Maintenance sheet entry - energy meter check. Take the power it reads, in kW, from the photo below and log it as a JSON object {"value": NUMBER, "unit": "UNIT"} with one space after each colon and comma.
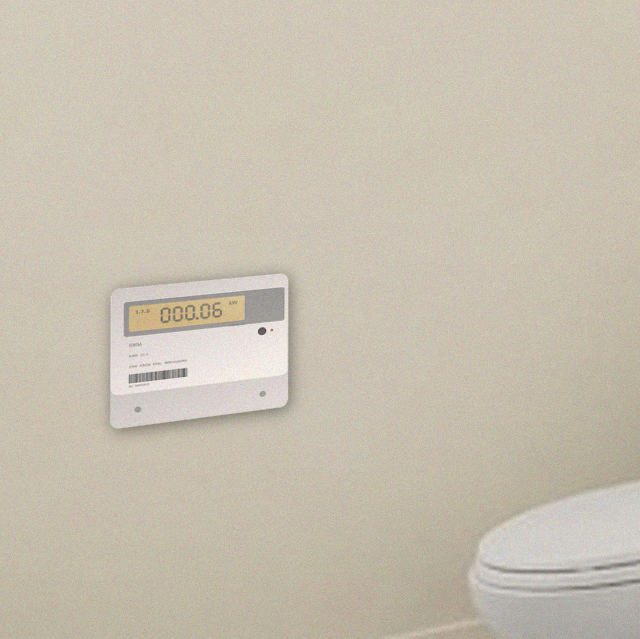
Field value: {"value": 0.06, "unit": "kW"}
